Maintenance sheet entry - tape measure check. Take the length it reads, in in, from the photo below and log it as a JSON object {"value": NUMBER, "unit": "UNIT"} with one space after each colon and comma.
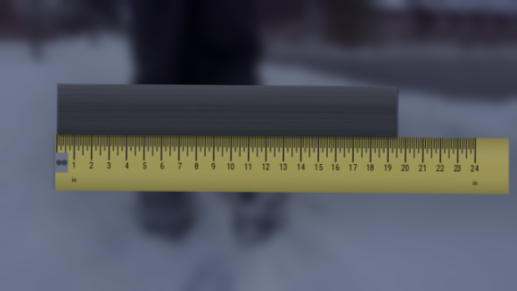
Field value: {"value": 19.5, "unit": "in"}
